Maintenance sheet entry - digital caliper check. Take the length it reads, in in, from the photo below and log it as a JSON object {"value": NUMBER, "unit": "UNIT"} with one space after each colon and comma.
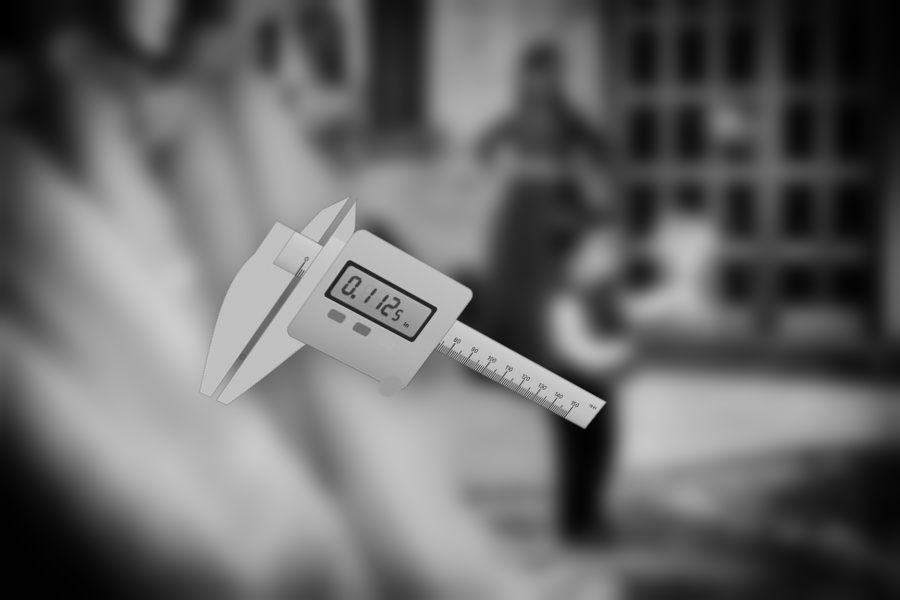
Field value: {"value": 0.1125, "unit": "in"}
